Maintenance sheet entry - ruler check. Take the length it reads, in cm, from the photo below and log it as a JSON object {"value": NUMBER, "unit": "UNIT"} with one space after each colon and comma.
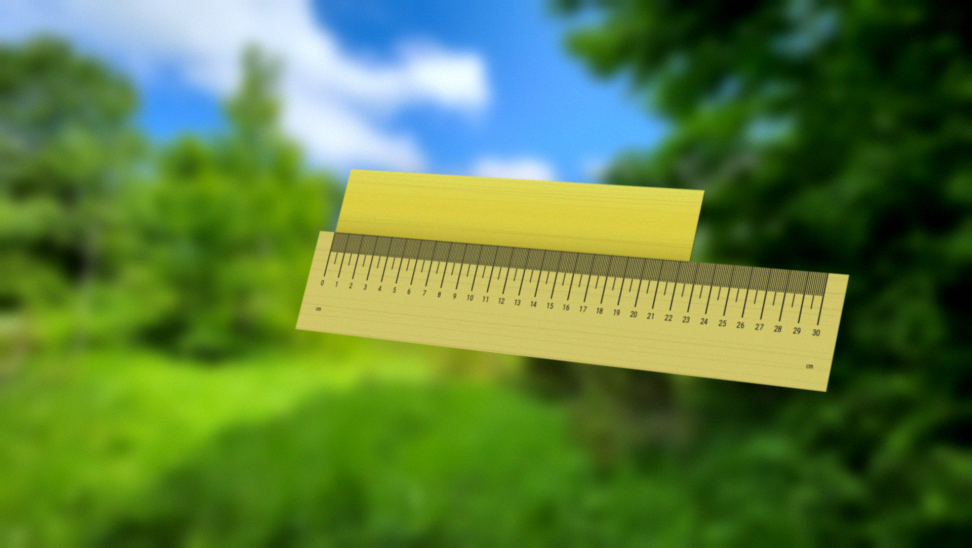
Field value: {"value": 22.5, "unit": "cm"}
